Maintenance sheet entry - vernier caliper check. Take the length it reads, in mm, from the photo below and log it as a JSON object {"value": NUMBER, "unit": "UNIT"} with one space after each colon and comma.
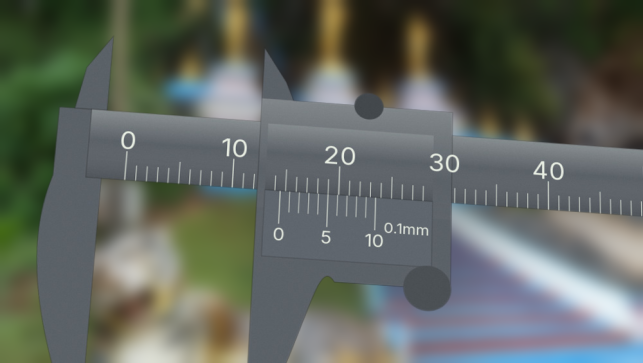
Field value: {"value": 14.5, "unit": "mm"}
